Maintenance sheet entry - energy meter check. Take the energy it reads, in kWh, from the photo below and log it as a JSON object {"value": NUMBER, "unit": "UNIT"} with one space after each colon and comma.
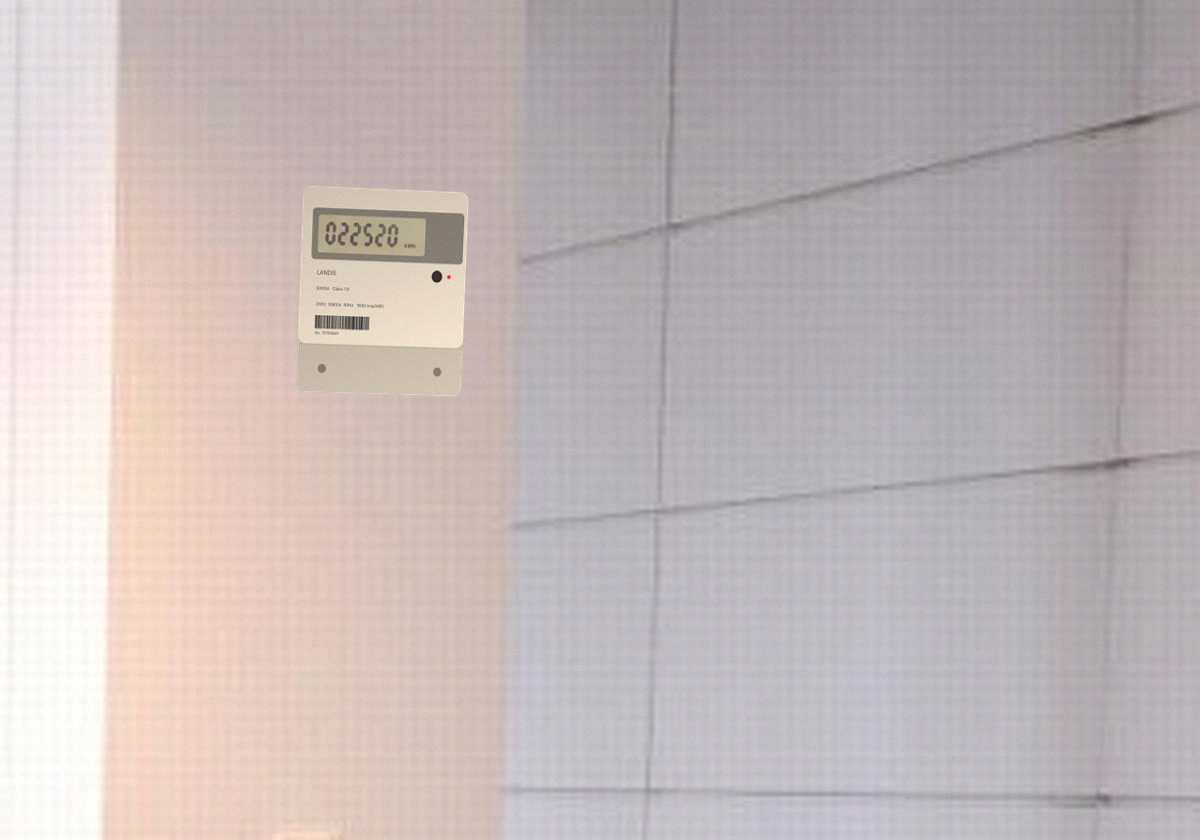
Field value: {"value": 22520, "unit": "kWh"}
